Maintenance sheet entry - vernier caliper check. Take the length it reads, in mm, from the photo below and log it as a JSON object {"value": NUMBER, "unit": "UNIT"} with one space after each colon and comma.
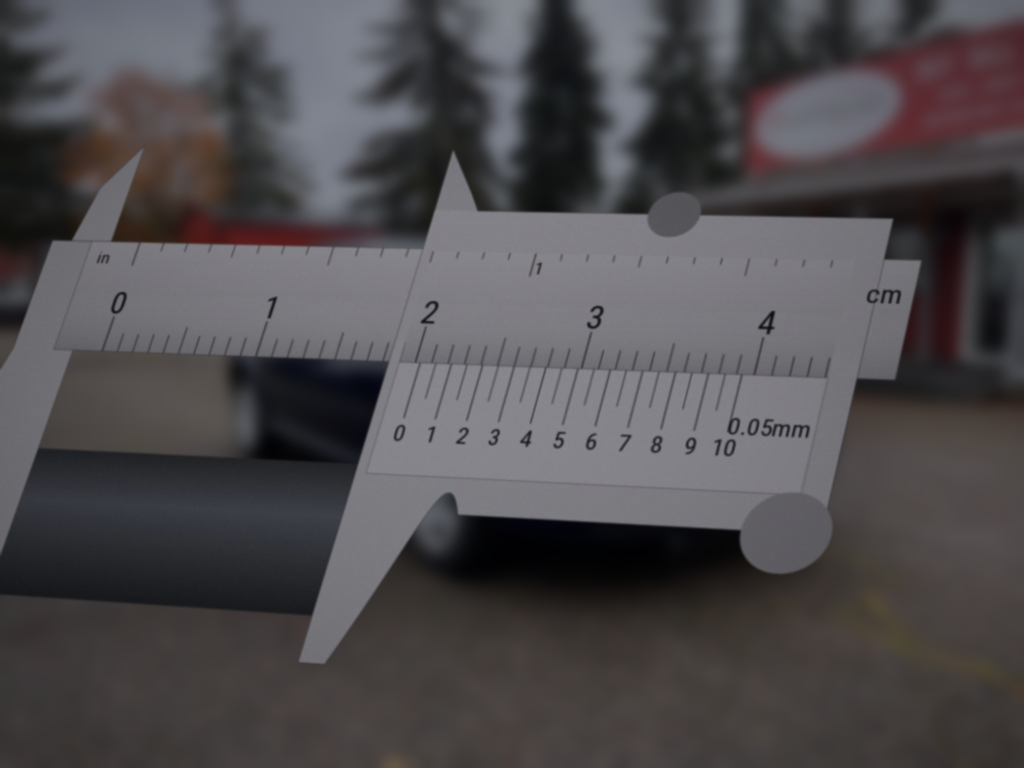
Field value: {"value": 20.3, "unit": "mm"}
